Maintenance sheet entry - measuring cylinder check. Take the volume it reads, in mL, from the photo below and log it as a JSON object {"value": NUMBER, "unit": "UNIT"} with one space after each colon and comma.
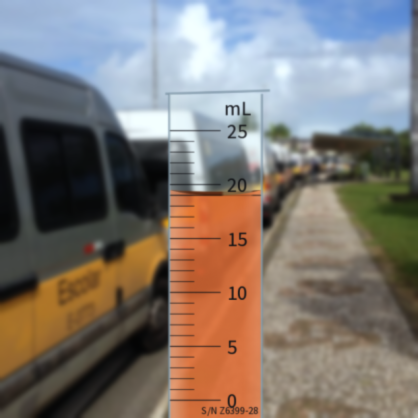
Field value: {"value": 19, "unit": "mL"}
